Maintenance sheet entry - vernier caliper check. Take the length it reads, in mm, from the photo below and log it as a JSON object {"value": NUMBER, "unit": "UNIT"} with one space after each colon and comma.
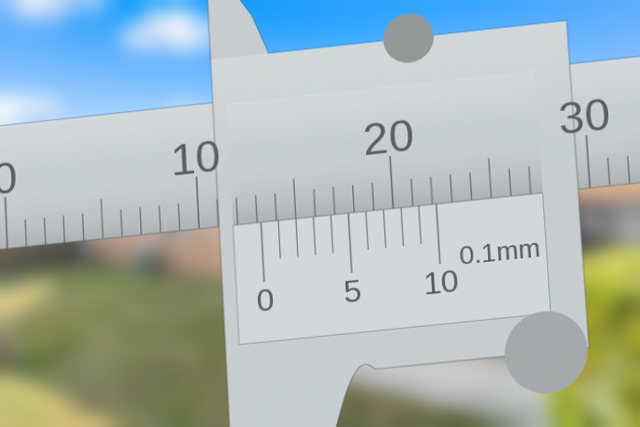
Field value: {"value": 13.2, "unit": "mm"}
